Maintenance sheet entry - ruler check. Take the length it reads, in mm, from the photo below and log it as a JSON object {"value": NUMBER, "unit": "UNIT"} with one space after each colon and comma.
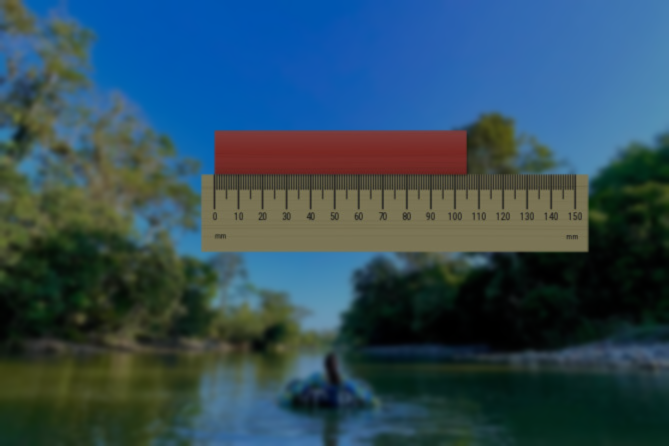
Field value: {"value": 105, "unit": "mm"}
